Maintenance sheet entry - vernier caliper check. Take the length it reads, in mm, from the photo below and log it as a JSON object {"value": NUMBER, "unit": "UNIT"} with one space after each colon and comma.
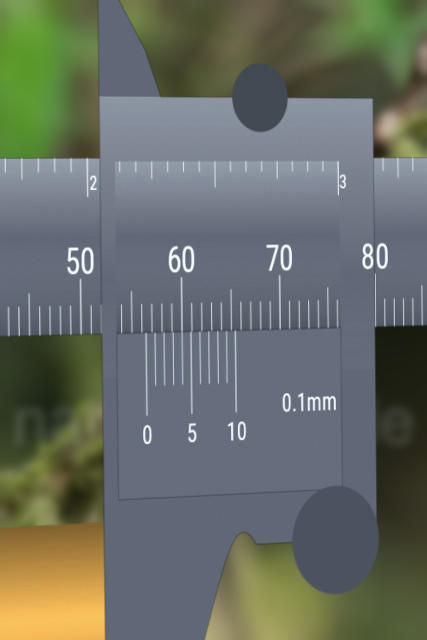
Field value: {"value": 56.4, "unit": "mm"}
